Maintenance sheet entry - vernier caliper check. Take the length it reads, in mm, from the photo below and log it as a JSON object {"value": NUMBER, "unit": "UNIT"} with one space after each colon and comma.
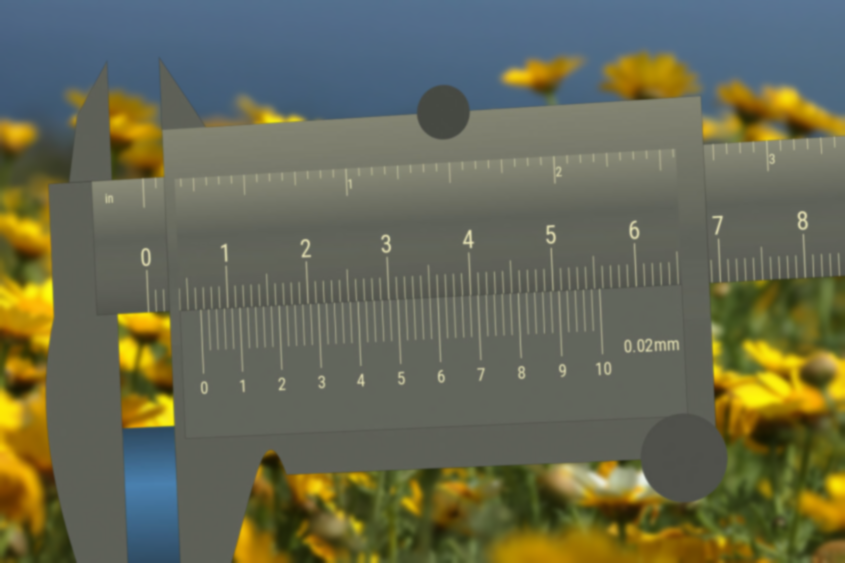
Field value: {"value": 6.6, "unit": "mm"}
